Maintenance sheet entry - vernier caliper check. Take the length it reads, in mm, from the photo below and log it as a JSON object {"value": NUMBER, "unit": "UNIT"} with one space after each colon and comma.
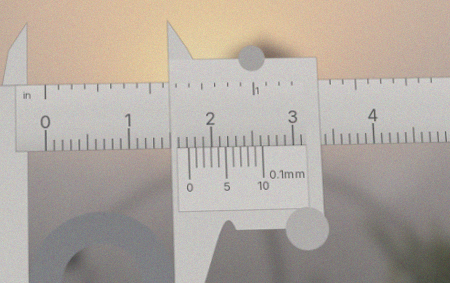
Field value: {"value": 17.2, "unit": "mm"}
